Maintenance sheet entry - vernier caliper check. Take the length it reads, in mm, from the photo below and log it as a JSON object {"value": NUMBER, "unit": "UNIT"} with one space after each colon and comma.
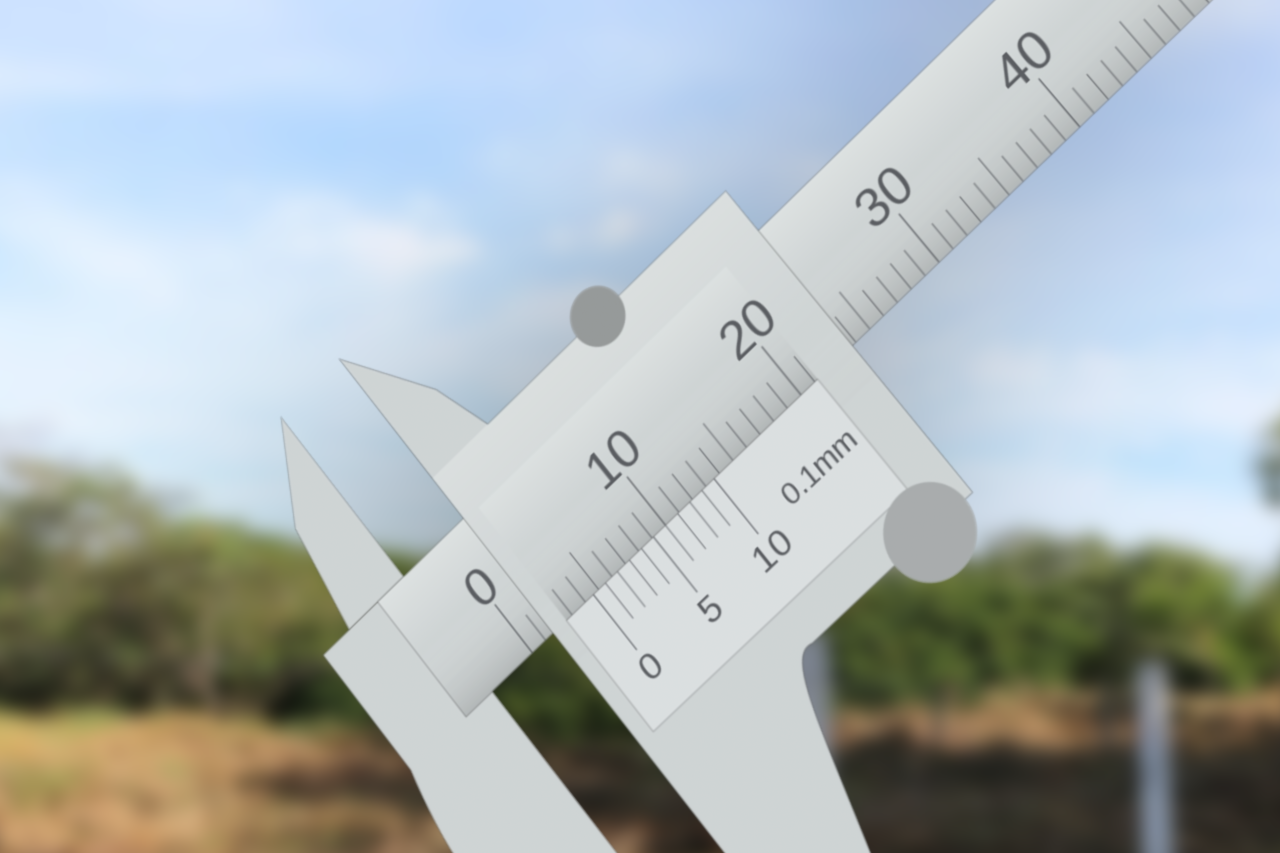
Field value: {"value": 4.6, "unit": "mm"}
